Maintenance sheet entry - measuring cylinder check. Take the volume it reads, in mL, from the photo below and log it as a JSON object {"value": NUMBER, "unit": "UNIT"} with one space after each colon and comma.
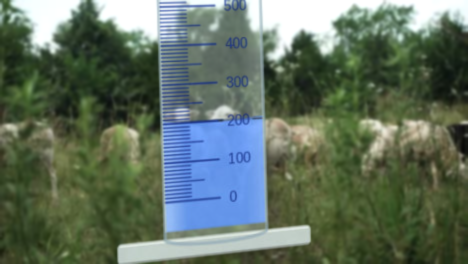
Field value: {"value": 200, "unit": "mL"}
